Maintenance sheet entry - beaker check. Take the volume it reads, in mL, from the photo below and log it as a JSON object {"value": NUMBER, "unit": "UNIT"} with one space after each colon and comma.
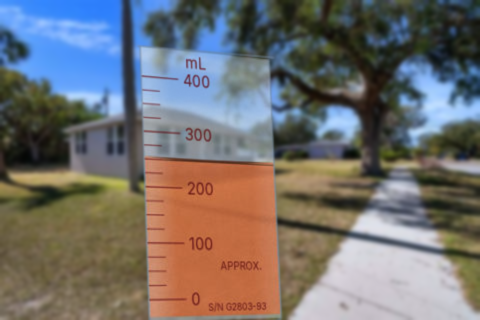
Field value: {"value": 250, "unit": "mL"}
